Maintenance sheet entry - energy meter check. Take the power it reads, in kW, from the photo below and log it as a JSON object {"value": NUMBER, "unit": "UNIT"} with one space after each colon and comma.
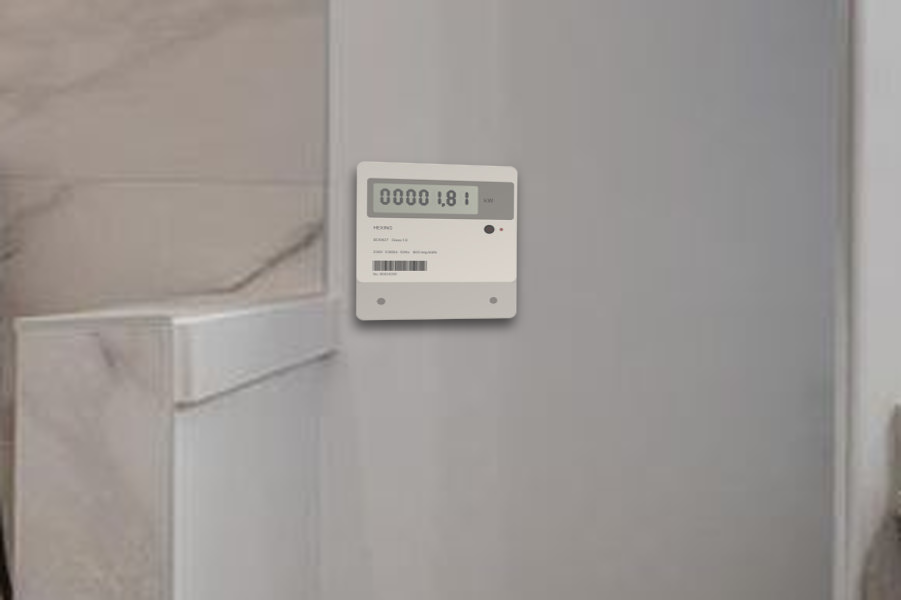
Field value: {"value": 1.81, "unit": "kW"}
